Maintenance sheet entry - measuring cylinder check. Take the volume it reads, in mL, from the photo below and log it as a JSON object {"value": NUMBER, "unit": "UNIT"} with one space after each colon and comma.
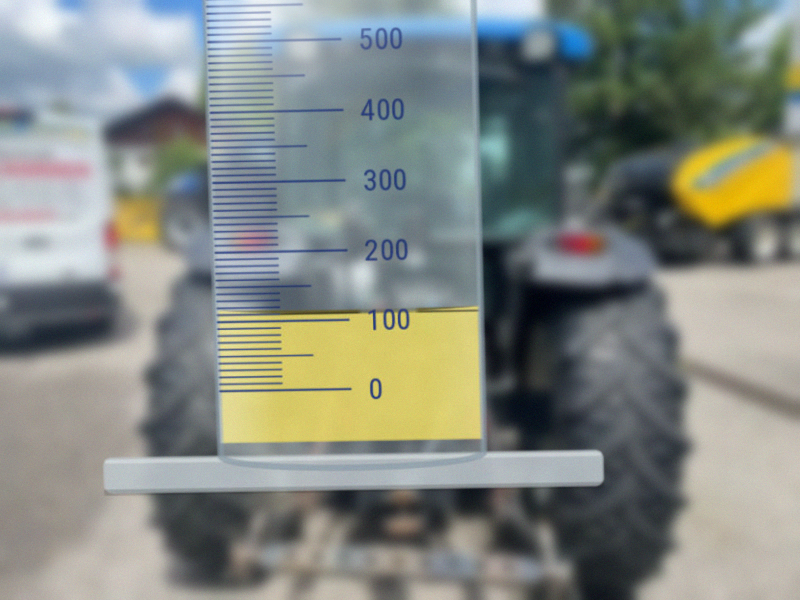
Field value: {"value": 110, "unit": "mL"}
